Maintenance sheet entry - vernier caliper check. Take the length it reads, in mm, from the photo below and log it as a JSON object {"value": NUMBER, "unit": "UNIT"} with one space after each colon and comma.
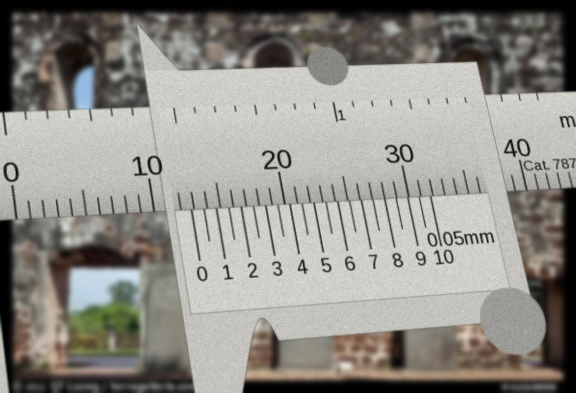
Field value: {"value": 12.8, "unit": "mm"}
